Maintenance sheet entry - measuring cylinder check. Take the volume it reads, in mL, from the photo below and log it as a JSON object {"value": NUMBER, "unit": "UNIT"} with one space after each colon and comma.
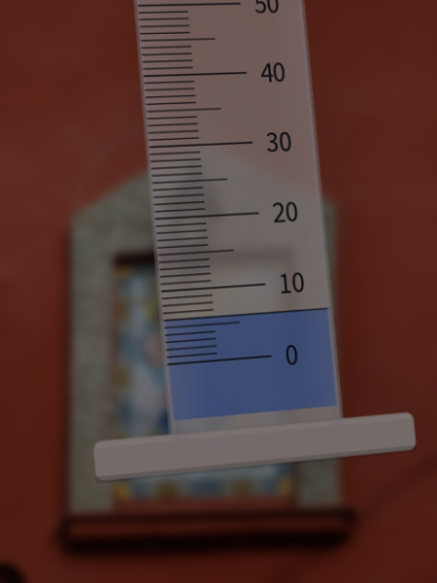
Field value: {"value": 6, "unit": "mL"}
